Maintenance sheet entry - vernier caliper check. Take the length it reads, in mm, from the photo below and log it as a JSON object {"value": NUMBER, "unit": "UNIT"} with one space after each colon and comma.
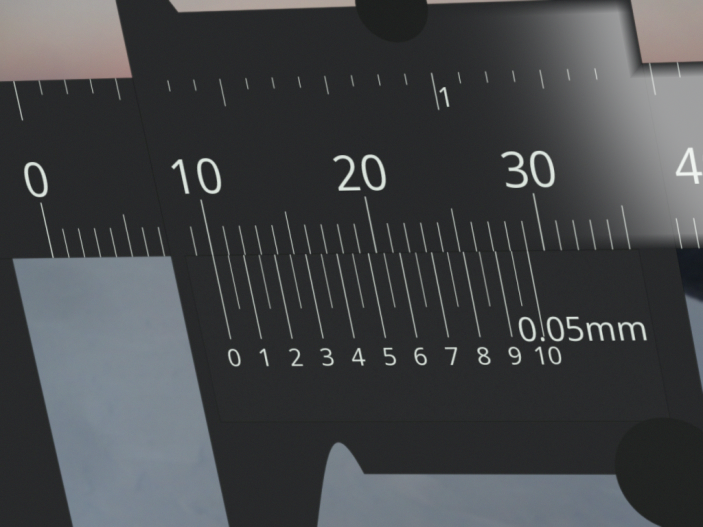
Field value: {"value": 10.0, "unit": "mm"}
